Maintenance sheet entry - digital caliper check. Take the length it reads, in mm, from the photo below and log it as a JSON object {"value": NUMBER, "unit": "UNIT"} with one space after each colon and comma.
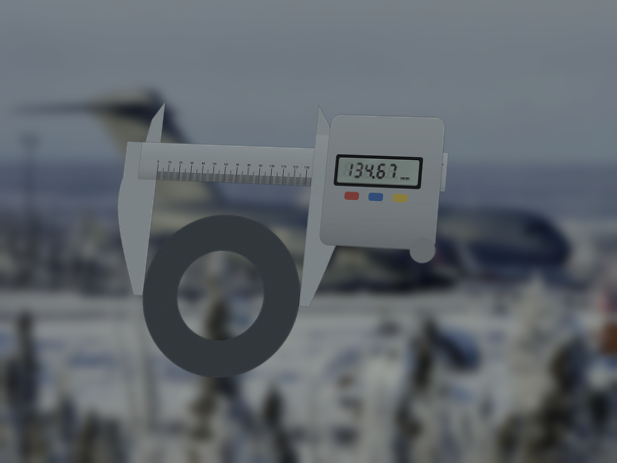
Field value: {"value": 134.67, "unit": "mm"}
